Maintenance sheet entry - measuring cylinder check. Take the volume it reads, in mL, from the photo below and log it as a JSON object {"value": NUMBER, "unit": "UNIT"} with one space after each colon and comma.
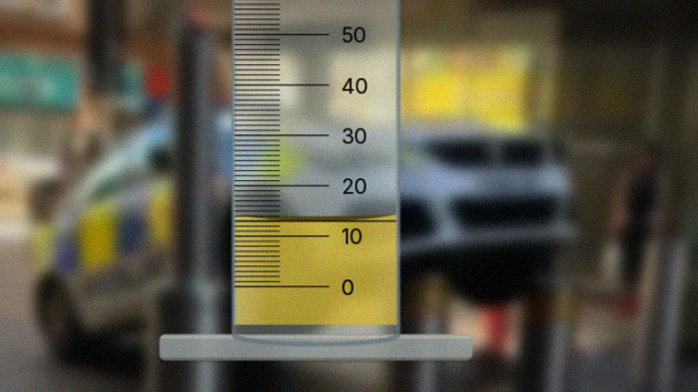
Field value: {"value": 13, "unit": "mL"}
